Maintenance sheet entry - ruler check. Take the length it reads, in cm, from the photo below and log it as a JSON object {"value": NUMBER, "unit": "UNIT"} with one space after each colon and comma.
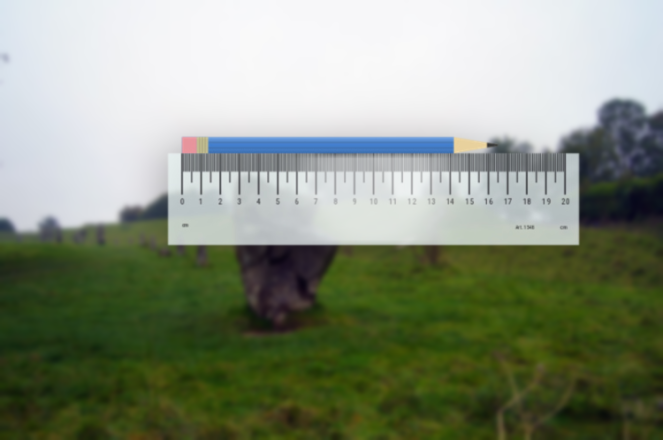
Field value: {"value": 16.5, "unit": "cm"}
